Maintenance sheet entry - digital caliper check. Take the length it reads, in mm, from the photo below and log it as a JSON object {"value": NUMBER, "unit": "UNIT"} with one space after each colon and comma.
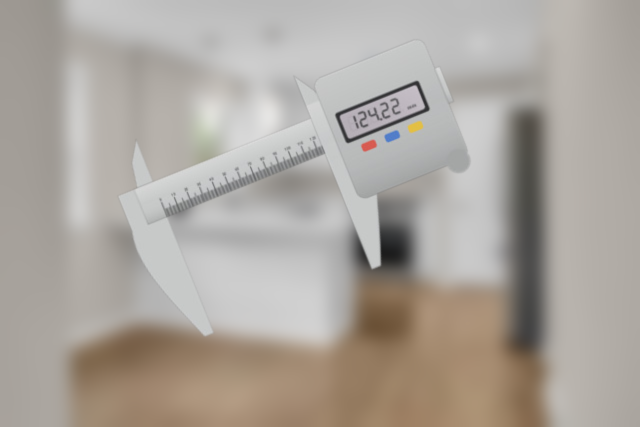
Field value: {"value": 124.22, "unit": "mm"}
